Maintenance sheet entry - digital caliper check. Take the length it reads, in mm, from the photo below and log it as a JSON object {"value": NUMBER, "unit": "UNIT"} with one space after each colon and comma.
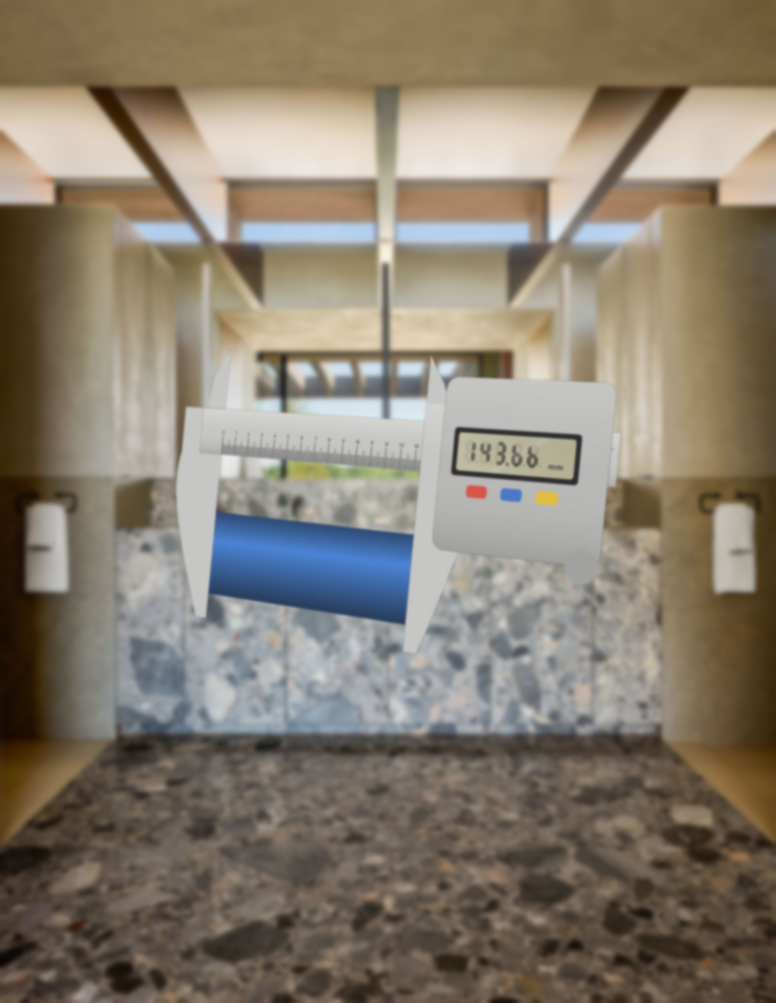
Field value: {"value": 143.66, "unit": "mm"}
